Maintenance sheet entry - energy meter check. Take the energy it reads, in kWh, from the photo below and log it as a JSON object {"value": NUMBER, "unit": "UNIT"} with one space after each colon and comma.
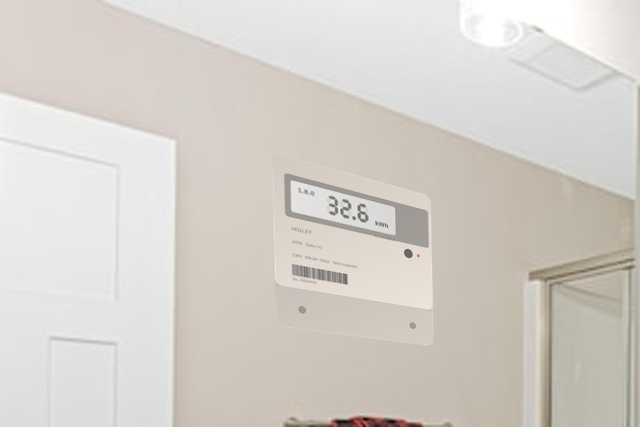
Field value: {"value": 32.6, "unit": "kWh"}
